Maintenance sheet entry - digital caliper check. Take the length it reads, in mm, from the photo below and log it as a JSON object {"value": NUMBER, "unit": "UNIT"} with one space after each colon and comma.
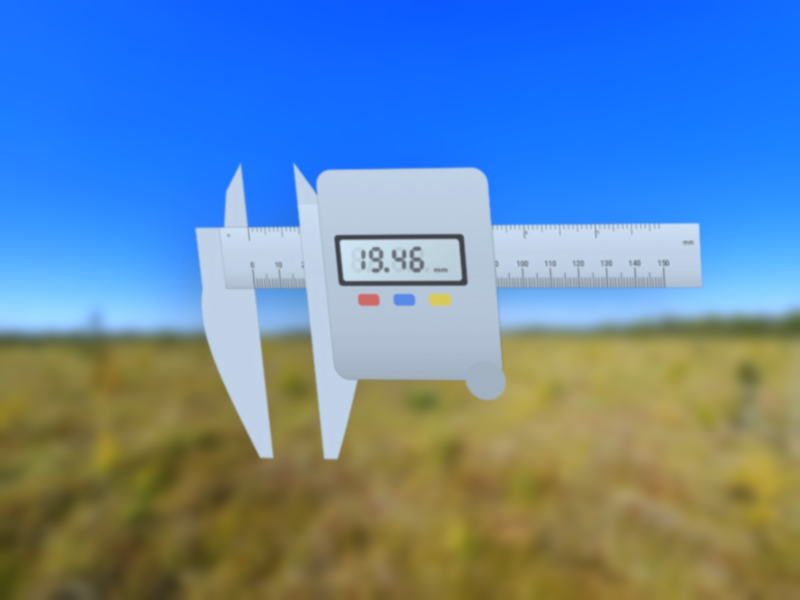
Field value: {"value": 19.46, "unit": "mm"}
